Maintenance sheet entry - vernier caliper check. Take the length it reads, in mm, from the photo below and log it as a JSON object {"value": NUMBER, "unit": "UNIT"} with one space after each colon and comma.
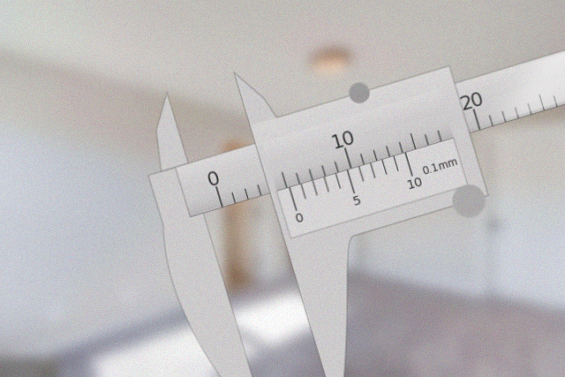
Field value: {"value": 5.2, "unit": "mm"}
